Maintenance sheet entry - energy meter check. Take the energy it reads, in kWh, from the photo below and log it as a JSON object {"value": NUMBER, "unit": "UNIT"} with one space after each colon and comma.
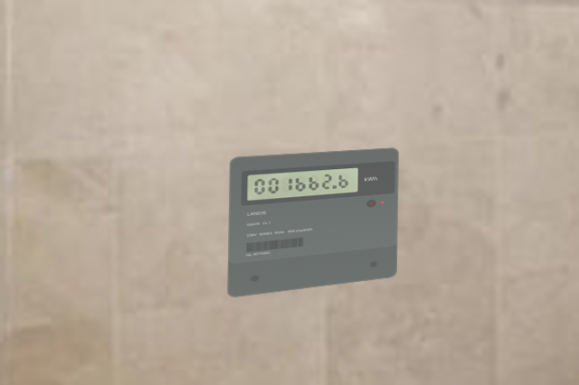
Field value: {"value": 1662.6, "unit": "kWh"}
